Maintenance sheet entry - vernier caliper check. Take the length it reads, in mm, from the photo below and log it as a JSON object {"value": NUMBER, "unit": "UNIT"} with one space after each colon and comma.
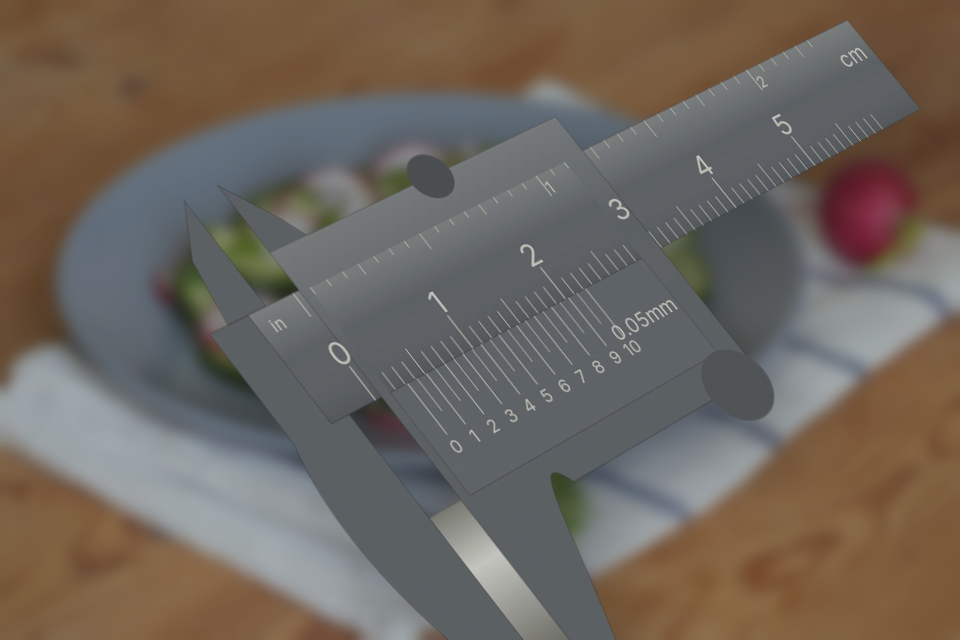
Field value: {"value": 3.2, "unit": "mm"}
